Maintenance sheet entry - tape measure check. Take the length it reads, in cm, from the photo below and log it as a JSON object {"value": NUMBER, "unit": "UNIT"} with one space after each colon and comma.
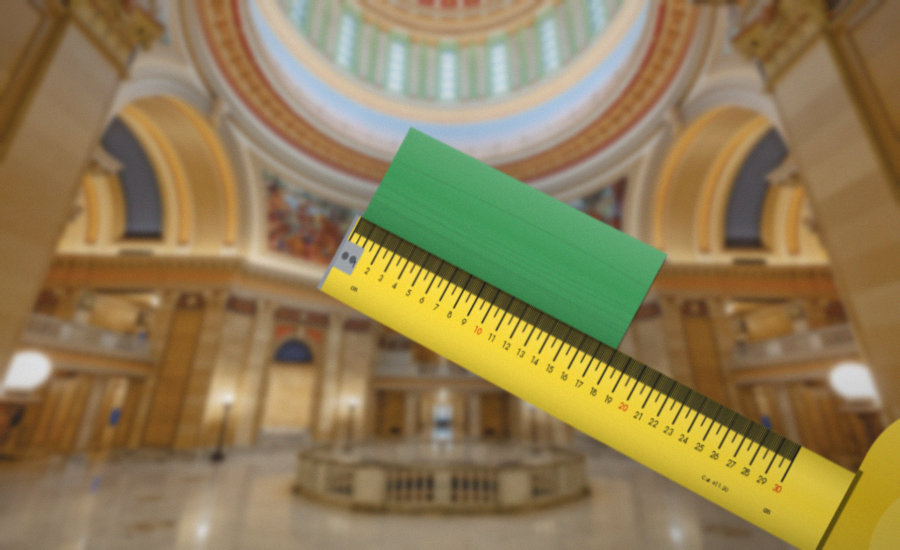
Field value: {"value": 18, "unit": "cm"}
